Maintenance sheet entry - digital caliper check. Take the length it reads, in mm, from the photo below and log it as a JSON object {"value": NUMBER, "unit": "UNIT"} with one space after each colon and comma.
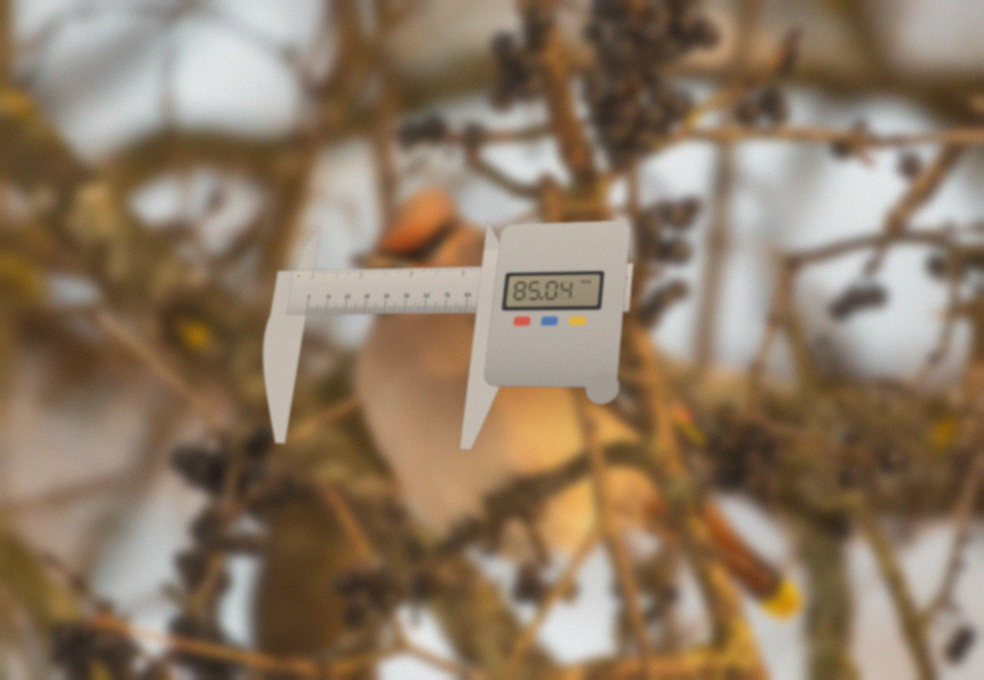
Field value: {"value": 85.04, "unit": "mm"}
